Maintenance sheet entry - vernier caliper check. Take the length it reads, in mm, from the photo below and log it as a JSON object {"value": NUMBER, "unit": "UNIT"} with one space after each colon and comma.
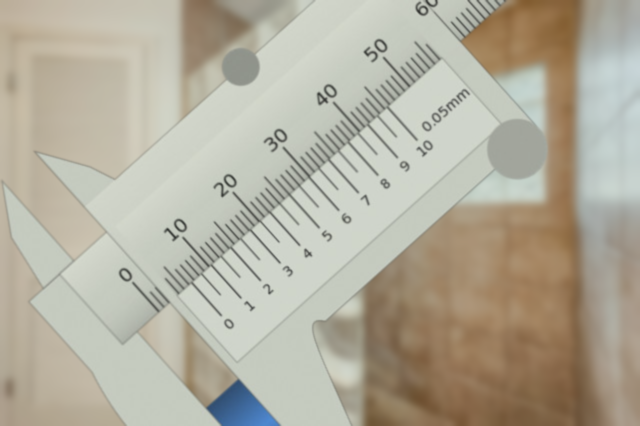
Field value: {"value": 6.5, "unit": "mm"}
